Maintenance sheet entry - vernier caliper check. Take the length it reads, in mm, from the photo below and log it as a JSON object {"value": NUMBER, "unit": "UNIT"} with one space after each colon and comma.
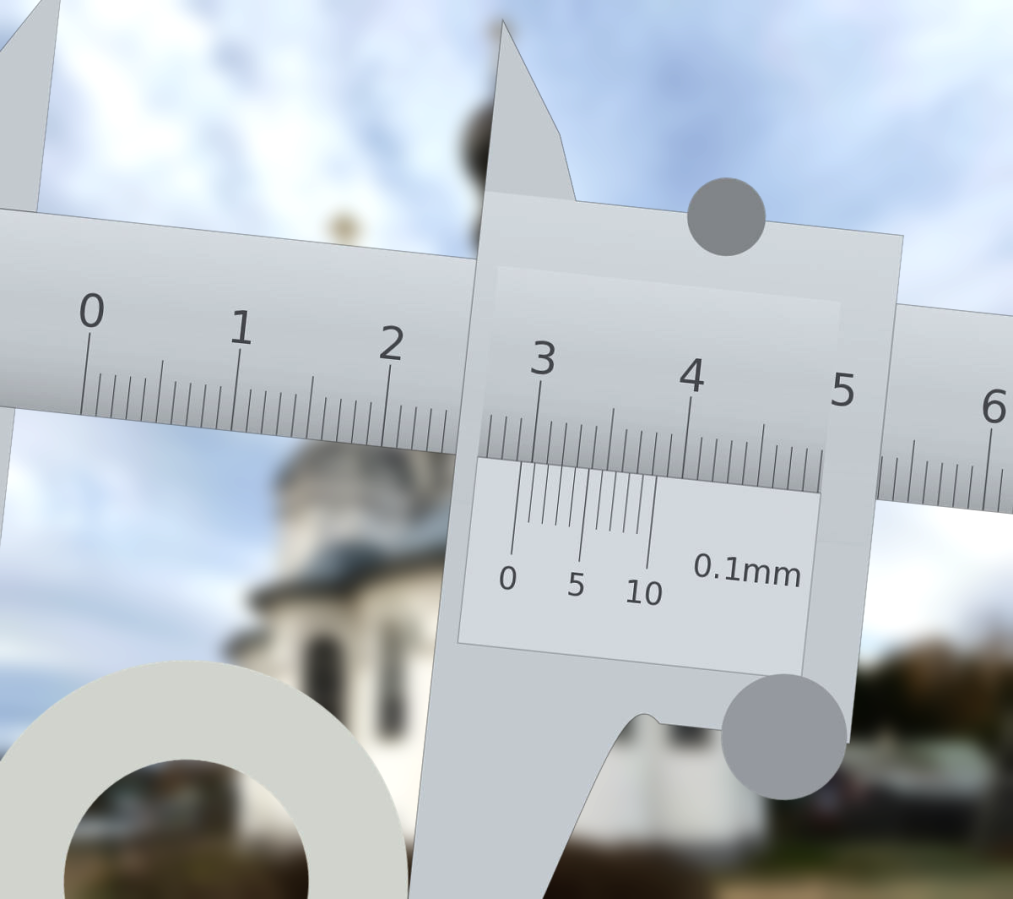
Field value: {"value": 29.3, "unit": "mm"}
